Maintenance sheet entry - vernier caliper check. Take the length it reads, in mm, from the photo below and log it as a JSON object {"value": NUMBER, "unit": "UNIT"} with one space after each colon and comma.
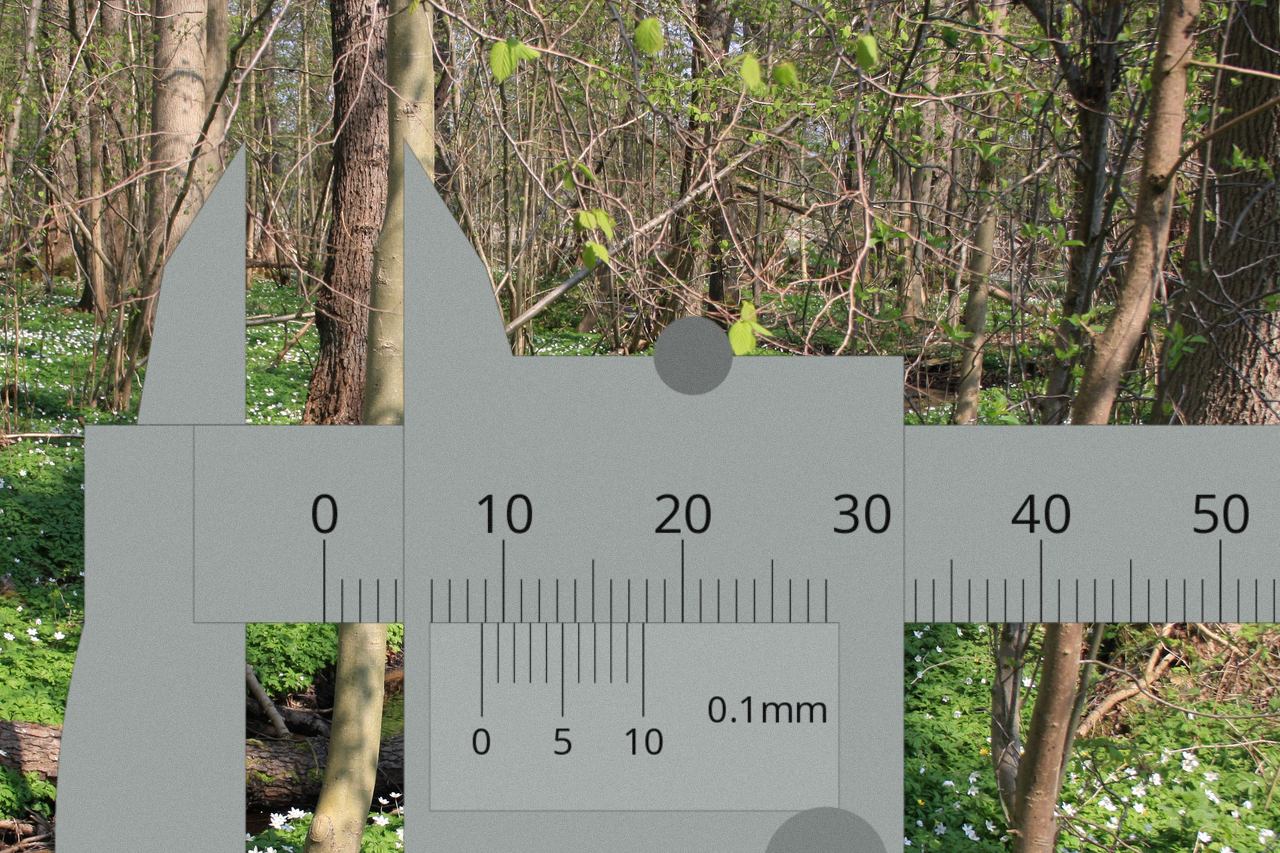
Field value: {"value": 8.8, "unit": "mm"}
